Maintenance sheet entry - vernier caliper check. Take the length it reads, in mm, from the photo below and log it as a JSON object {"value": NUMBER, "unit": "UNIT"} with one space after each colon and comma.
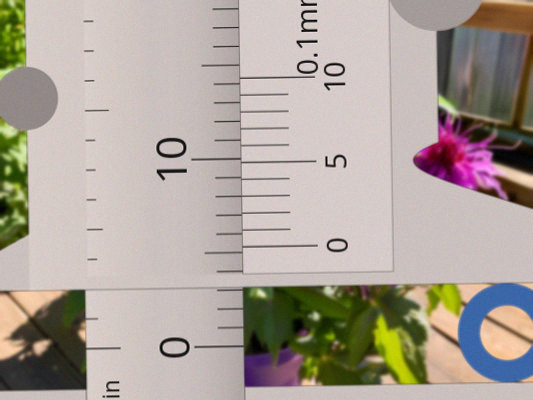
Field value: {"value": 5.3, "unit": "mm"}
